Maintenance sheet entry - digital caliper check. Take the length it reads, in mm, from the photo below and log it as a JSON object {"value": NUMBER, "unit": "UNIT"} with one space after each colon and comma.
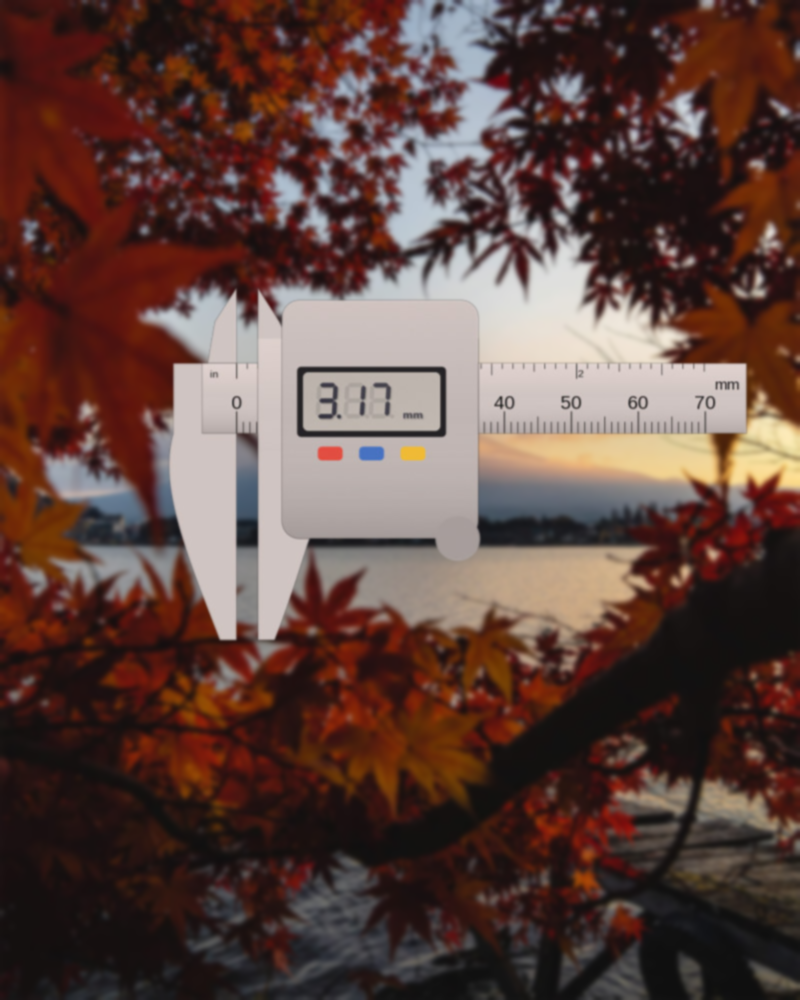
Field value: {"value": 3.17, "unit": "mm"}
